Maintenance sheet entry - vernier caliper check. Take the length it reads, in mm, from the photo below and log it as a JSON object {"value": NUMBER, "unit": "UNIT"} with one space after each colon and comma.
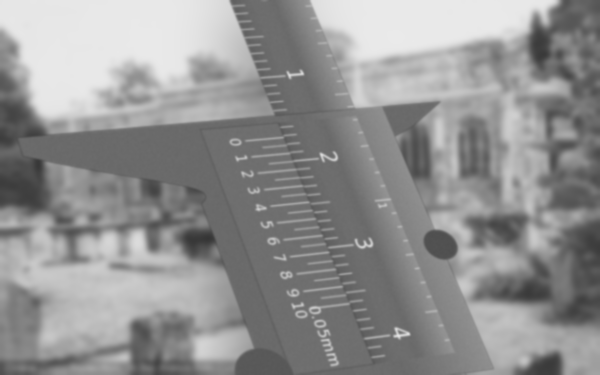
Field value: {"value": 17.2, "unit": "mm"}
